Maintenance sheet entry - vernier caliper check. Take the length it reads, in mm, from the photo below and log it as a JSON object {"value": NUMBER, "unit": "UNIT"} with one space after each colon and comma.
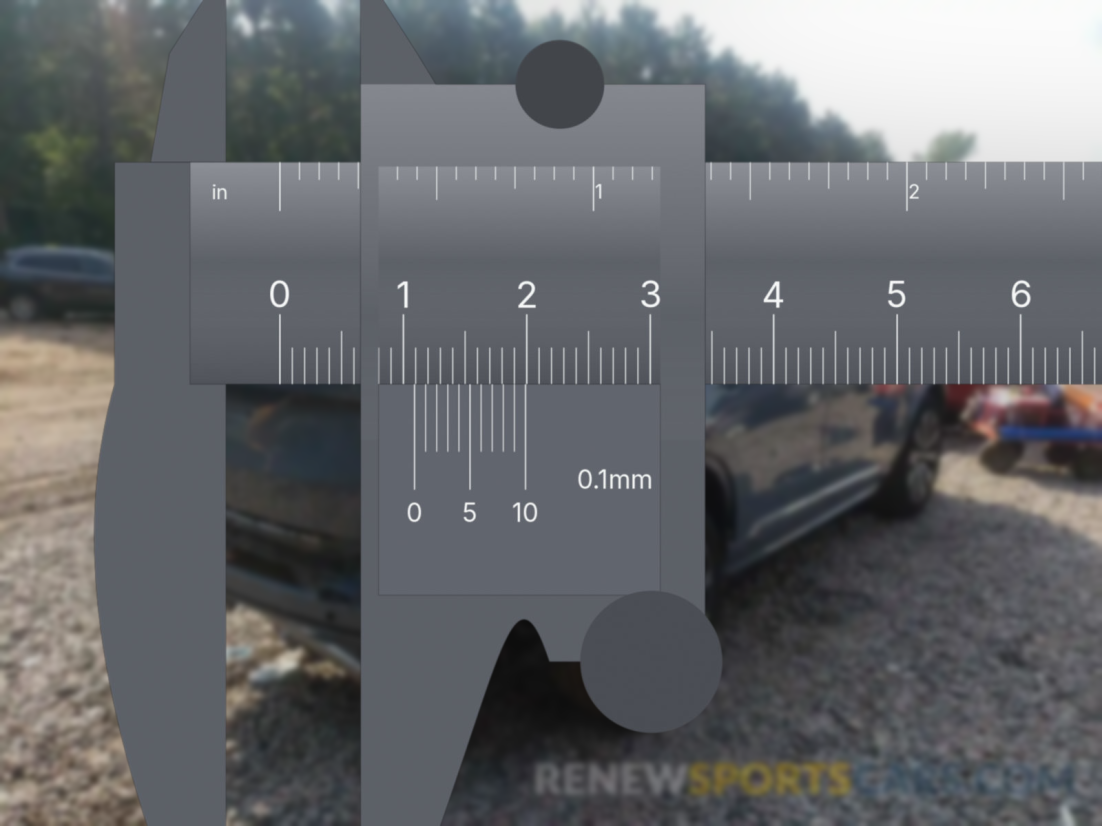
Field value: {"value": 10.9, "unit": "mm"}
